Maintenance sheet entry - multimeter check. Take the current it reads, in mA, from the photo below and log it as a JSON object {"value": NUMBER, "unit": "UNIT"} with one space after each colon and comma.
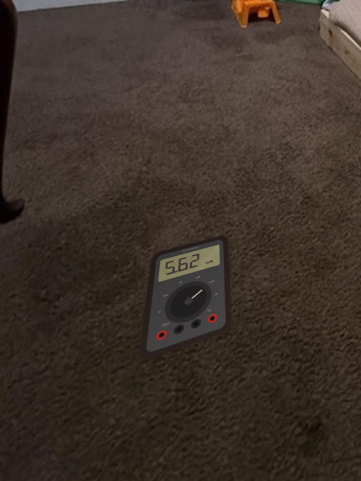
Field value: {"value": 5.62, "unit": "mA"}
